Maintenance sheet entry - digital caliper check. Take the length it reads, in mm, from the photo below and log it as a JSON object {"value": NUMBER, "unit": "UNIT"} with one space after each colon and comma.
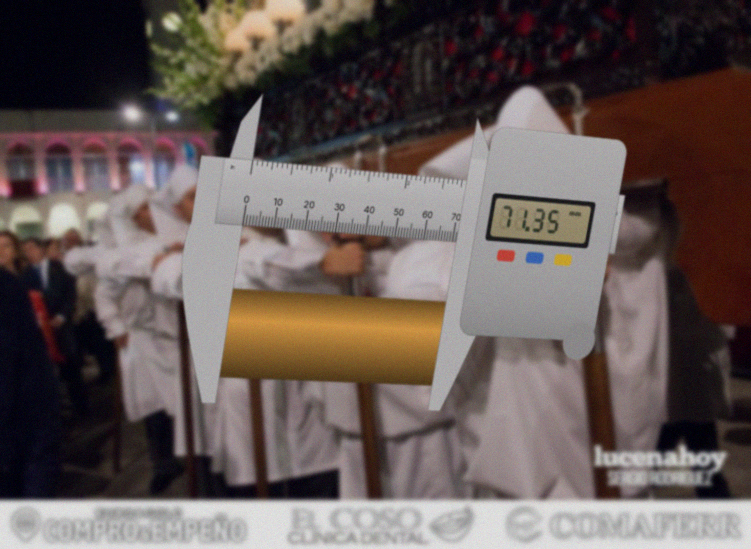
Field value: {"value": 71.35, "unit": "mm"}
